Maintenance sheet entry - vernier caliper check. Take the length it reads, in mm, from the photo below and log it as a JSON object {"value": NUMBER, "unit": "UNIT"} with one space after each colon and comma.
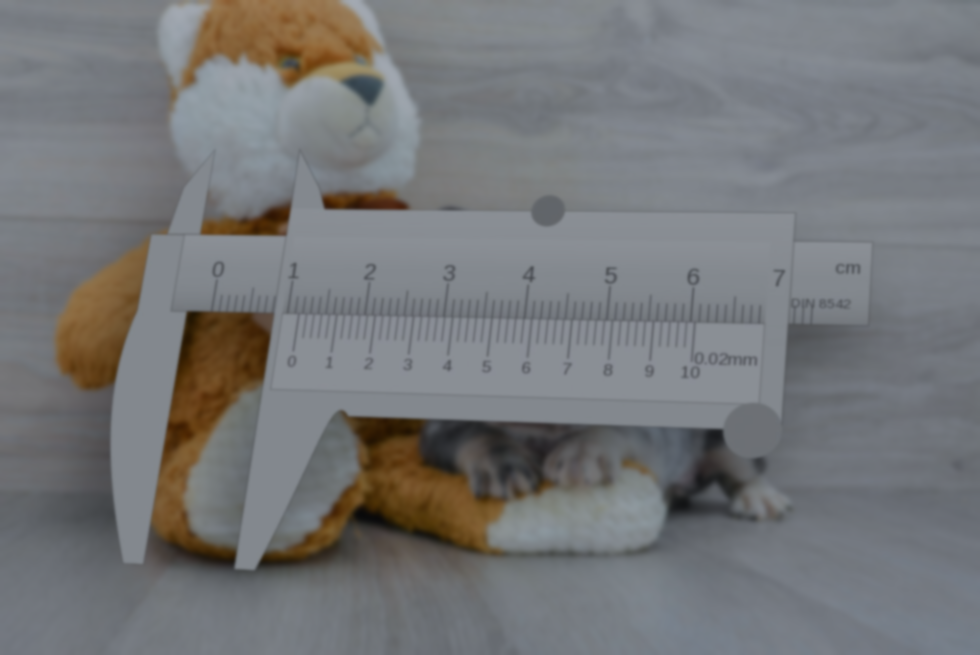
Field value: {"value": 11.5, "unit": "mm"}
